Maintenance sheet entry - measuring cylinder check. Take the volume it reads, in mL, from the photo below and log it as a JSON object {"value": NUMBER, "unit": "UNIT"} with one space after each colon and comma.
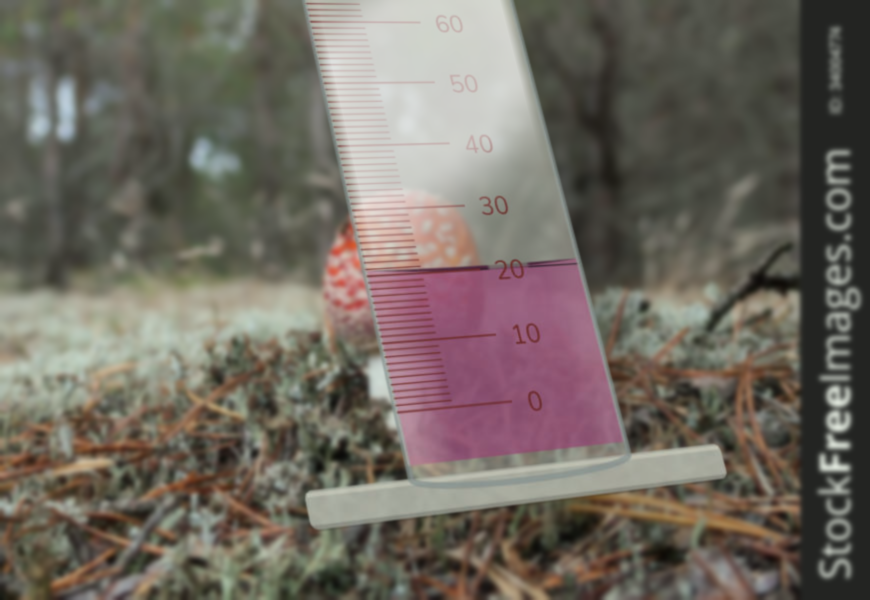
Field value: {"value": 20, "unit": "mL"}
